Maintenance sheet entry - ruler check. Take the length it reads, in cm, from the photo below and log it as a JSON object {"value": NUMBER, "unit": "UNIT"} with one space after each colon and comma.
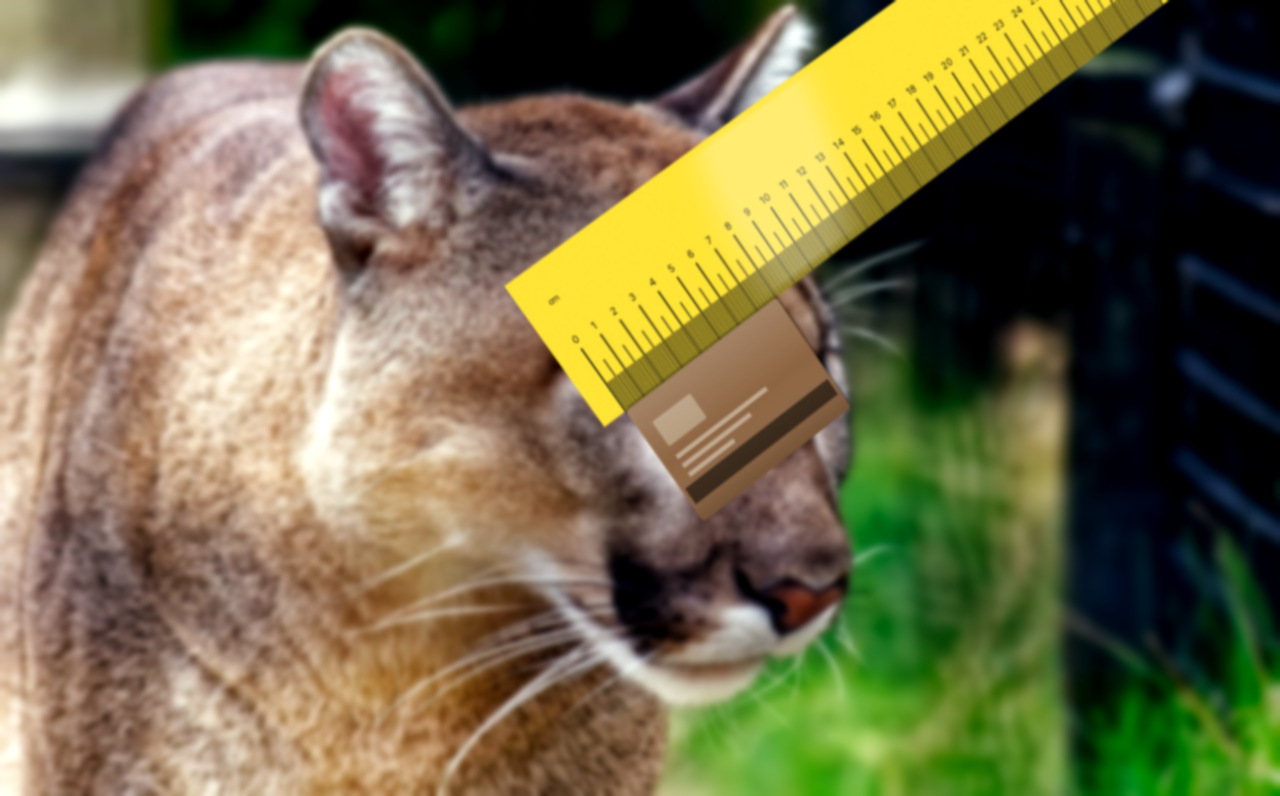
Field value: {"value": 8, "unit": "cm"}
